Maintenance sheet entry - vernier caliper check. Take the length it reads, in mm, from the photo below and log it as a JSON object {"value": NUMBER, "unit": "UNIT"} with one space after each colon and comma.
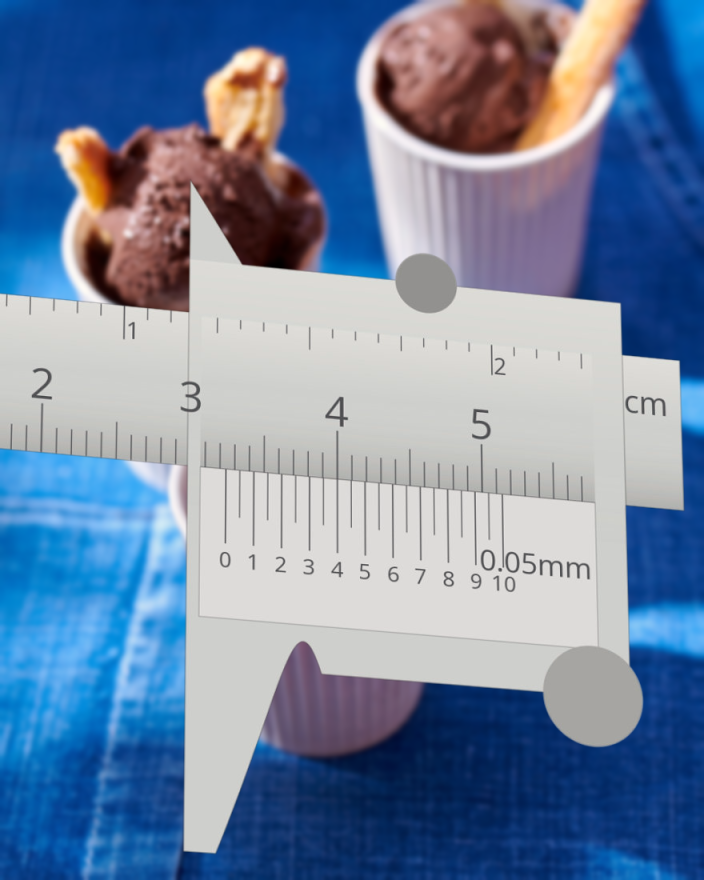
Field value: {"value": 32.4, "unit": "mm"}
